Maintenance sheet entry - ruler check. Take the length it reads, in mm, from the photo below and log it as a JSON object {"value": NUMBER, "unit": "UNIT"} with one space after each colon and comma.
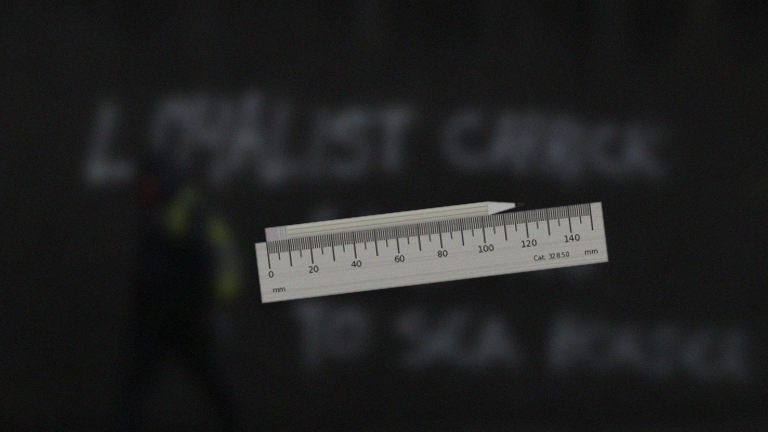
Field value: {"value": 120, "unit": "mm"}
